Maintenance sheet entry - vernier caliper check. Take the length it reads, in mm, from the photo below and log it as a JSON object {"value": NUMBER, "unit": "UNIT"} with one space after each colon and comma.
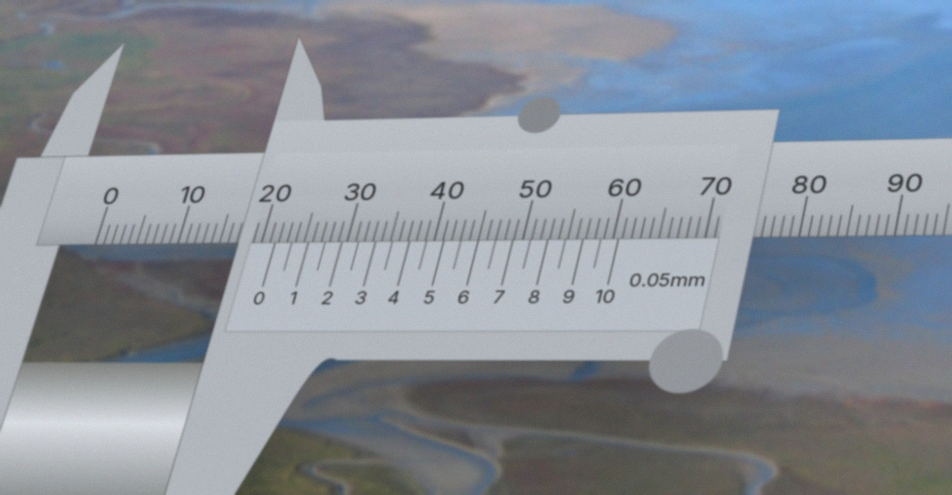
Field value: {"value": 21.6, "unit": "mm"}
